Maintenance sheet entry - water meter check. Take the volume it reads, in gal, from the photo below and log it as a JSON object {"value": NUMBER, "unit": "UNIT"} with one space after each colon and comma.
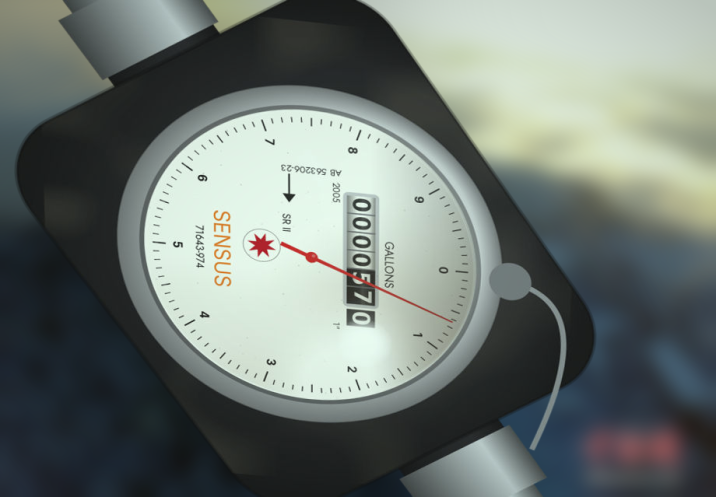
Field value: {"value": 570.6, "unit": "gal"}
